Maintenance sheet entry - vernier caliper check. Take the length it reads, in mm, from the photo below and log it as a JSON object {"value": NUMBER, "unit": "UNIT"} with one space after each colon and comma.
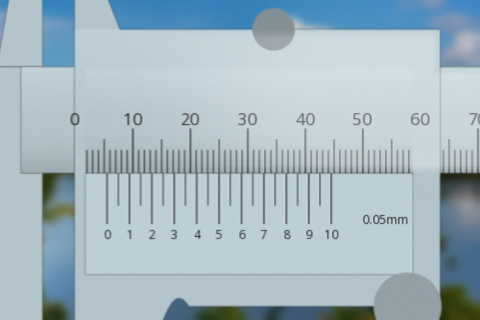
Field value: {"value": 5.5, "unit": "mm"}
